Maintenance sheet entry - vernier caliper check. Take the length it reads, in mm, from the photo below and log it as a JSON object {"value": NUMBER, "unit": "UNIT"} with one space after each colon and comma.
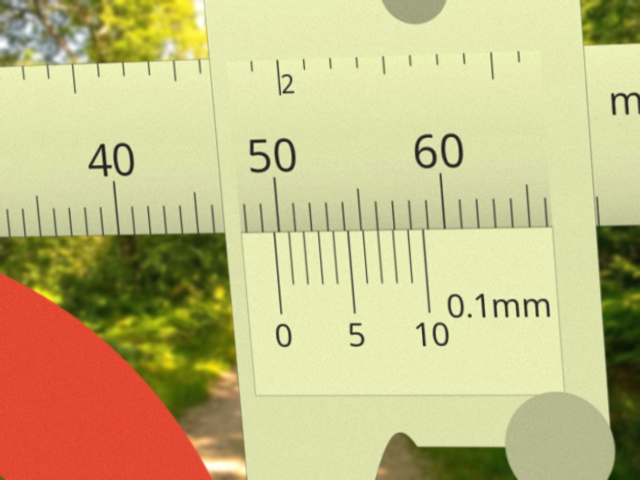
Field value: {"value": 49.7, "unit": "mm"}
